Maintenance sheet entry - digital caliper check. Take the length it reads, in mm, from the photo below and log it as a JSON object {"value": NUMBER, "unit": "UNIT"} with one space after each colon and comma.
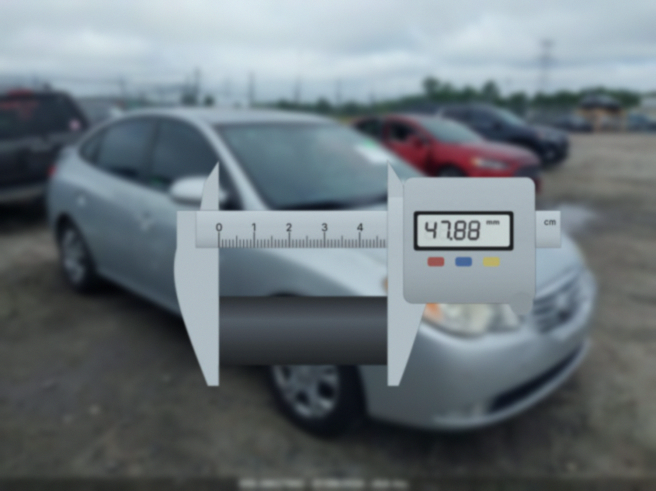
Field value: {"value": 47.88, "unit": "mm"}
